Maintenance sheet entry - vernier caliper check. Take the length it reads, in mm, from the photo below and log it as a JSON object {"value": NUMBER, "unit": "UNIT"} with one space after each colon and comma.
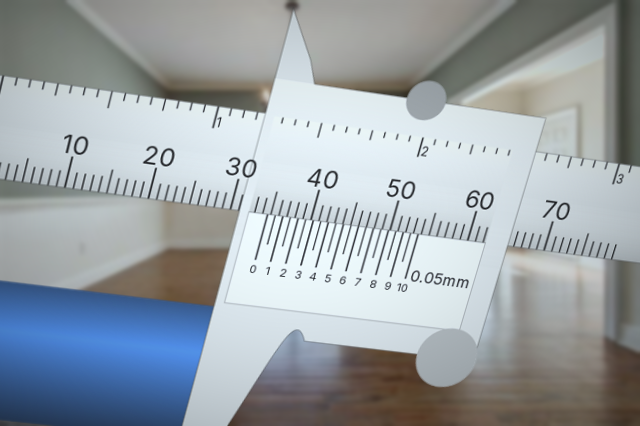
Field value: {"value": 34.6, "unit": "mm"}
